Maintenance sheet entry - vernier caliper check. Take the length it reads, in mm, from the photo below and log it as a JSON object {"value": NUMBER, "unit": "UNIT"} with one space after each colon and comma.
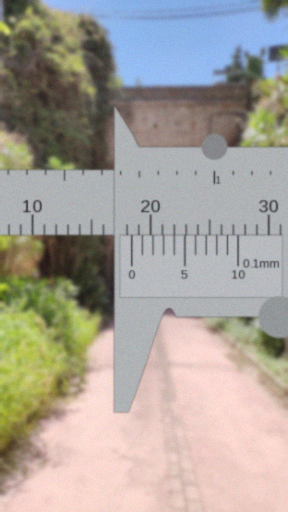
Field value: {"value": 18.4, "unit": "mm"}
